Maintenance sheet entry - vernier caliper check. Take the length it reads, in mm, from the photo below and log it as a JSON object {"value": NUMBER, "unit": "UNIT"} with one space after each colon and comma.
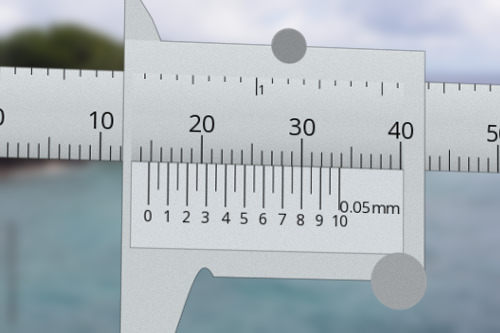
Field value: {"value": 14.8, "unit": "mm"}
